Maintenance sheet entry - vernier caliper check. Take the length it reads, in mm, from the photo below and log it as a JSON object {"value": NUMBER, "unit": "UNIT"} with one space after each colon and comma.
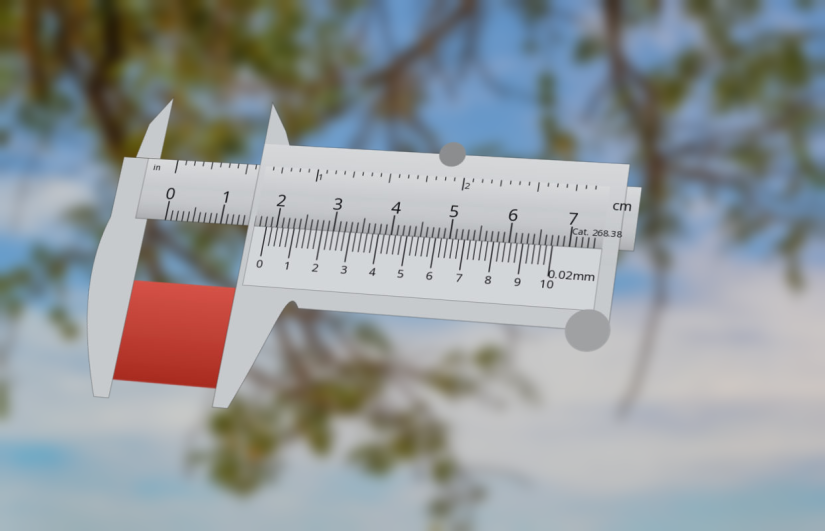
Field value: {"value": 18.2, "unit": "mm"}
